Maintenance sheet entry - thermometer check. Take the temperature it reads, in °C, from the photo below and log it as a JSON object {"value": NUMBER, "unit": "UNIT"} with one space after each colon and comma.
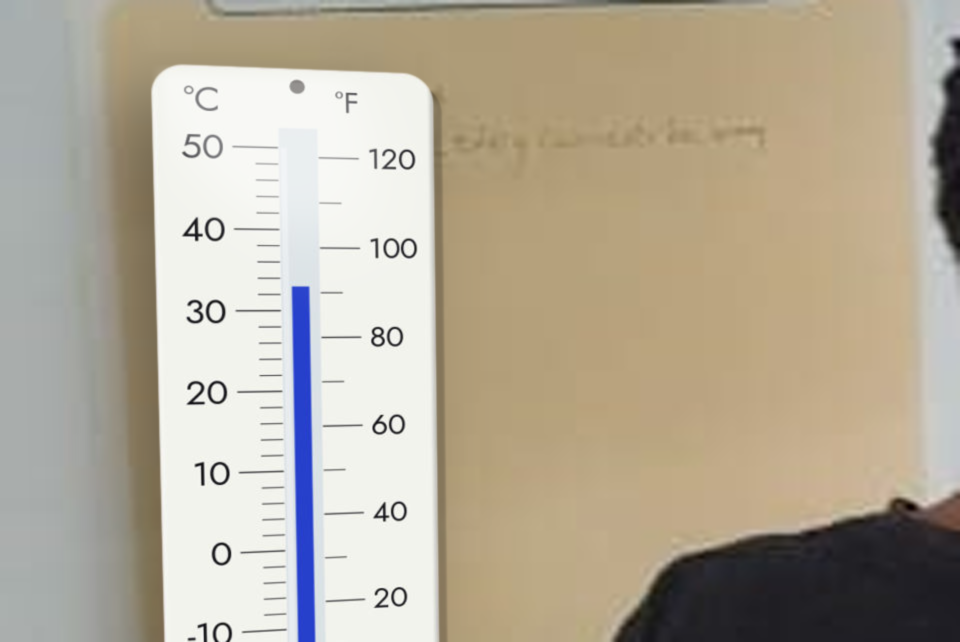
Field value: {"value": 33, "unit": "°C"}
